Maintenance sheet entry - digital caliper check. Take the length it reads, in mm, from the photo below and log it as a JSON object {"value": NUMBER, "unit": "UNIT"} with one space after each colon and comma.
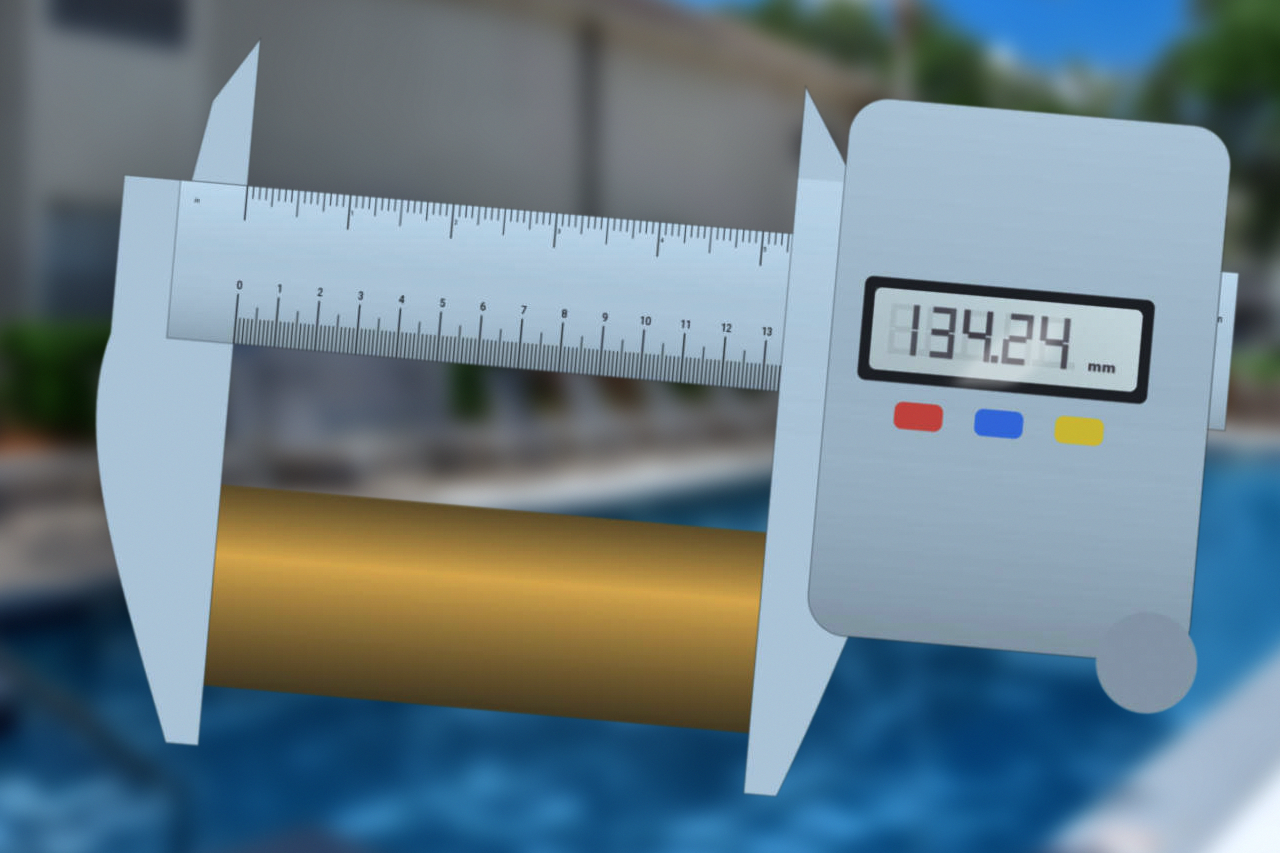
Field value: {"value": 134.24, "unit": "mm"}
